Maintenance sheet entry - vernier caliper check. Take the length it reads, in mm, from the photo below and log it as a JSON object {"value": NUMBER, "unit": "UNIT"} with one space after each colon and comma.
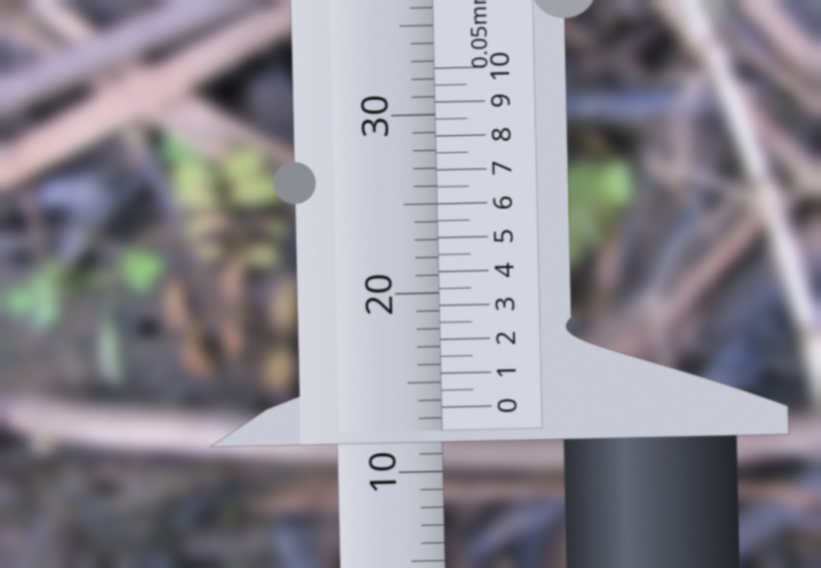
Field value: {"value": 13.6, "unit": "mm"}
